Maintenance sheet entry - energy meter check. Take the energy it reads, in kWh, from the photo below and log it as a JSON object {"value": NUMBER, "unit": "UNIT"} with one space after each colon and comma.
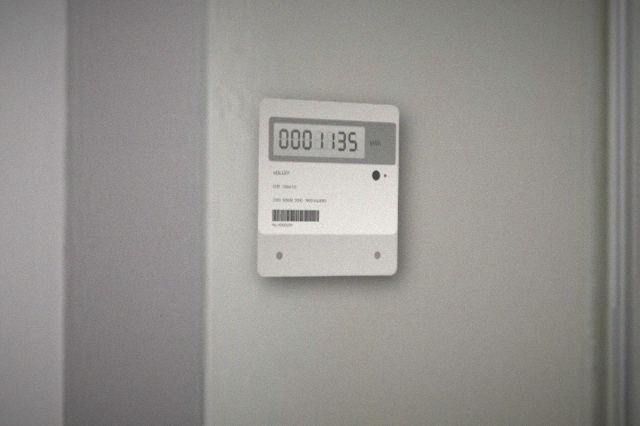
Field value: {"value": 1135, "unit": "kWh"}
